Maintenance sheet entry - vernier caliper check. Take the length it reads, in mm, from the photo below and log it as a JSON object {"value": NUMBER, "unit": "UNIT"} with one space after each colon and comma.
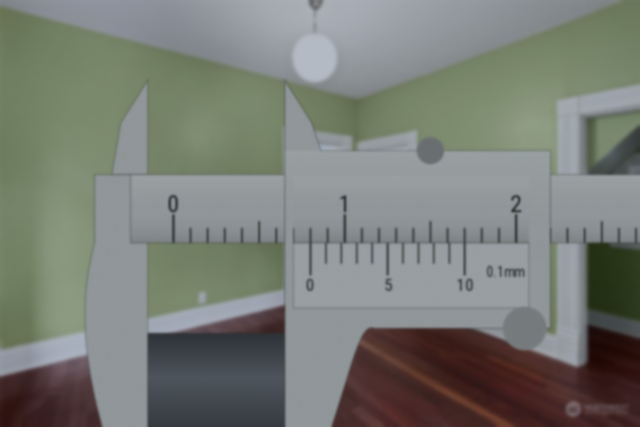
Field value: {"value": 8.0, "unit": "mm"}
